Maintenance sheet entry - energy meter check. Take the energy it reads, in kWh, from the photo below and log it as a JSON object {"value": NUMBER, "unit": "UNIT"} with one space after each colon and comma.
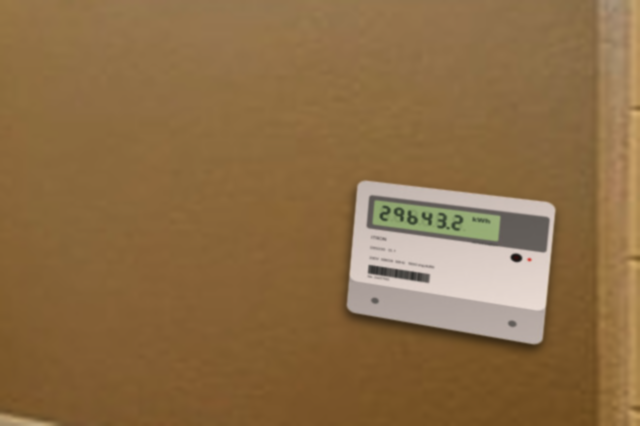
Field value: {"value": 29643.2, "unit": "kWh"}
